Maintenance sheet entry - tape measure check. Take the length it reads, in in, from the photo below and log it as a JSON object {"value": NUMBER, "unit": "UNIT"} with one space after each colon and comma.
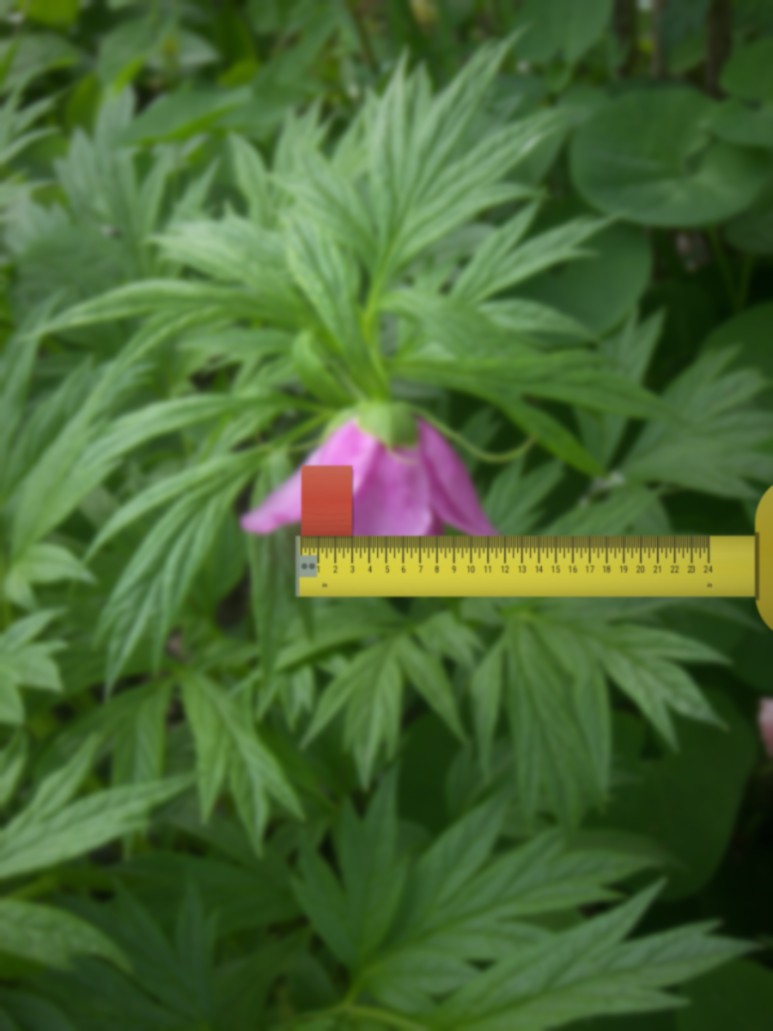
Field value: {"value": 3, "unit": "in"}
